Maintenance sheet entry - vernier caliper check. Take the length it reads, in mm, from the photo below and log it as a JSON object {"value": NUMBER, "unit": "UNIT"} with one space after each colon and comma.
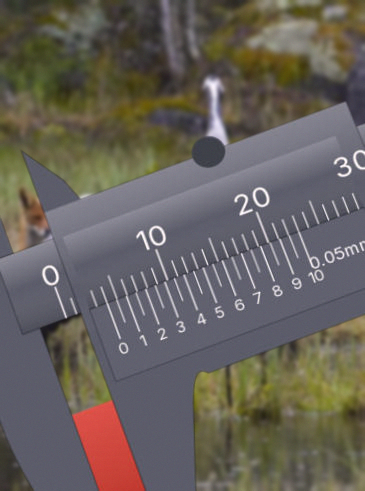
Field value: {"value": 4.0, "unit": "mm"}
